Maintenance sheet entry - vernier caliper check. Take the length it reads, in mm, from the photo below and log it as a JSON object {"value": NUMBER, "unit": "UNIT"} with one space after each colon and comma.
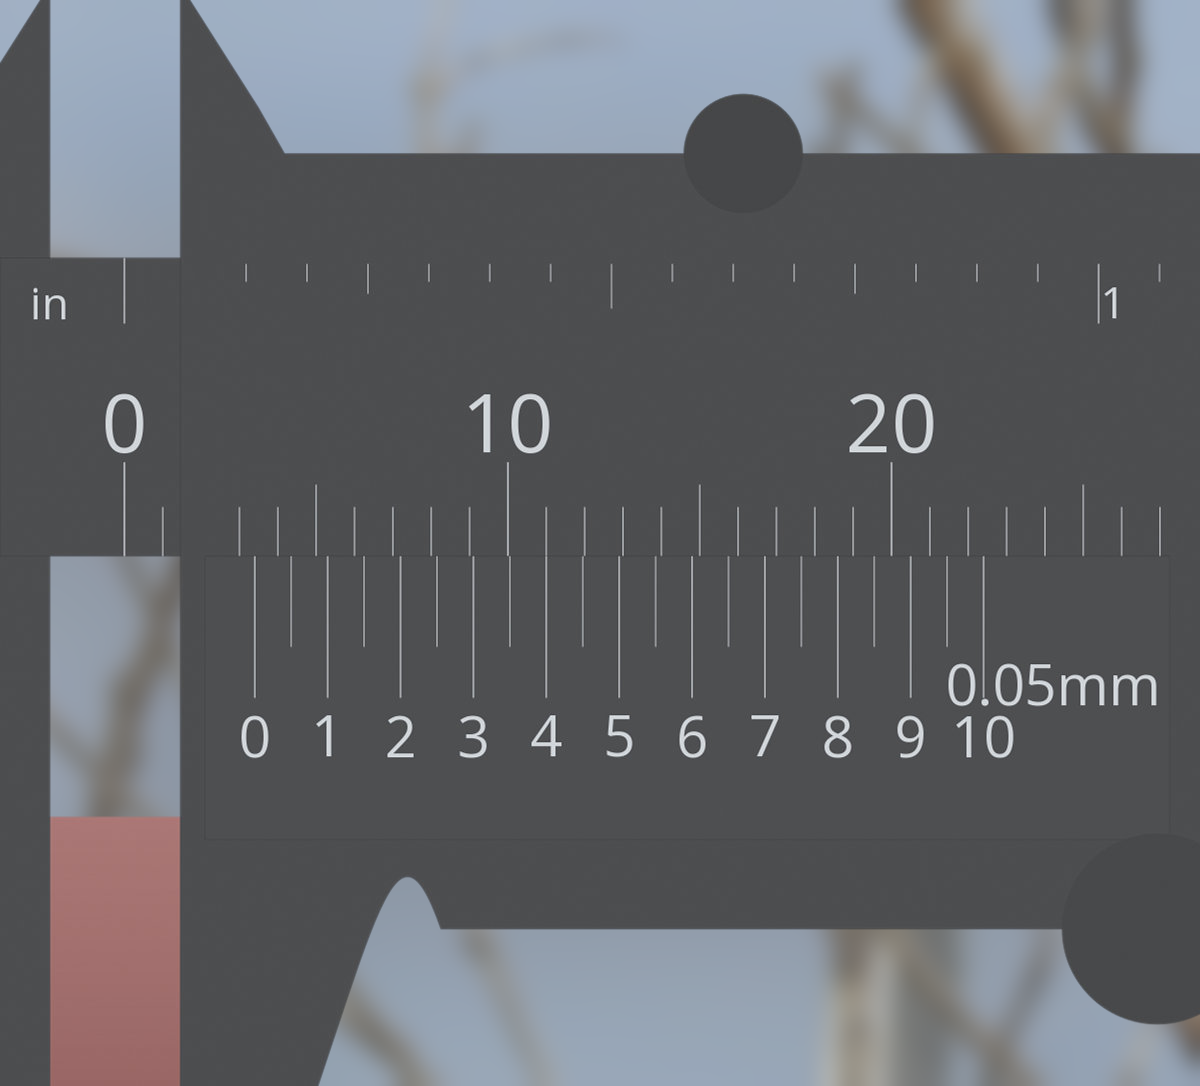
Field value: {"value": 3.40, "unit": "mm"}
